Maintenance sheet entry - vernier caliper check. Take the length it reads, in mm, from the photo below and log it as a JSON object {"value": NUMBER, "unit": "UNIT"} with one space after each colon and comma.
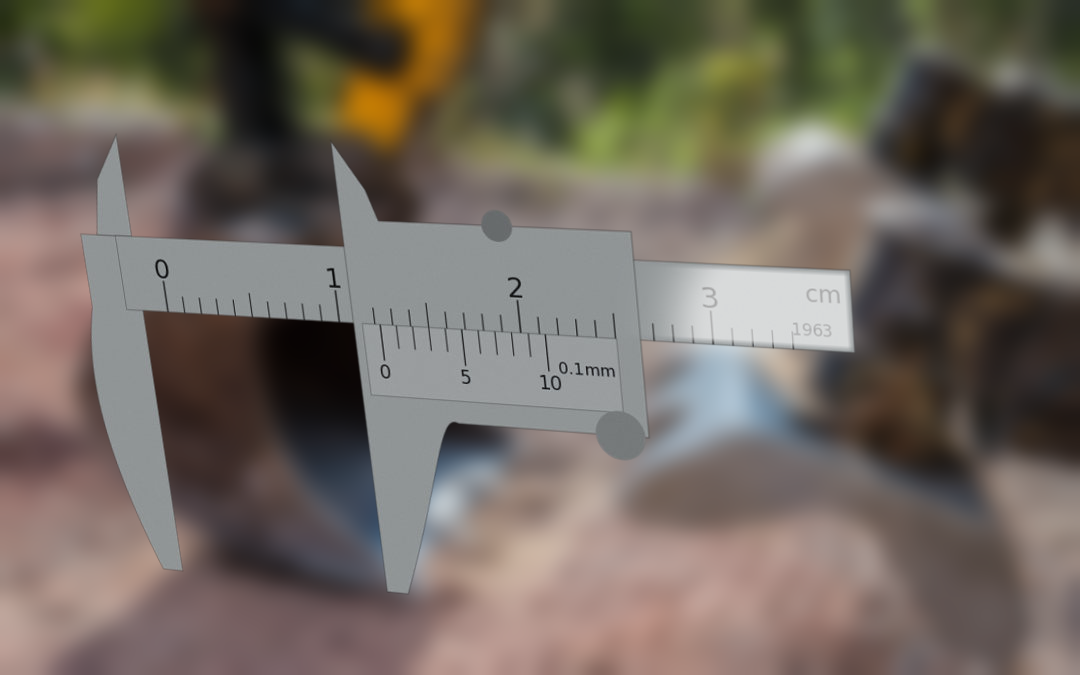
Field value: {"value": 12.3, "unit": "mm"}
